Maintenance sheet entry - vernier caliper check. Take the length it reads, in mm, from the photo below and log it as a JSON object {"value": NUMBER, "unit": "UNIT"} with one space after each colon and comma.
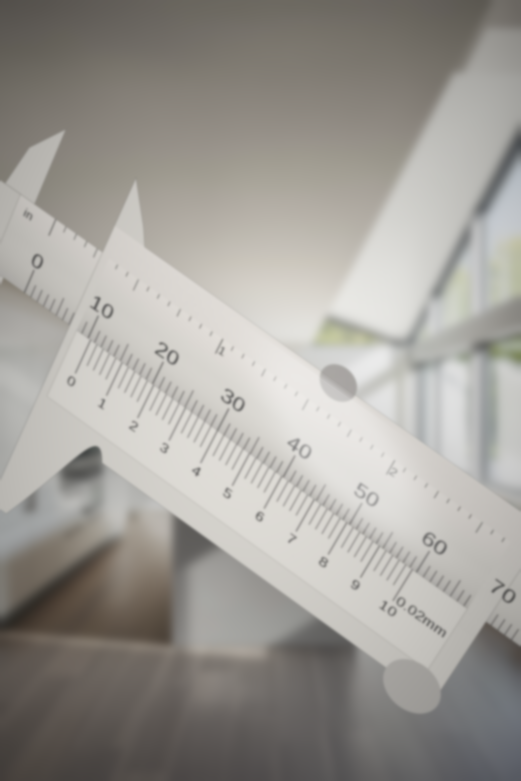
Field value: {"value": 10.4, "unit": "mm"}
